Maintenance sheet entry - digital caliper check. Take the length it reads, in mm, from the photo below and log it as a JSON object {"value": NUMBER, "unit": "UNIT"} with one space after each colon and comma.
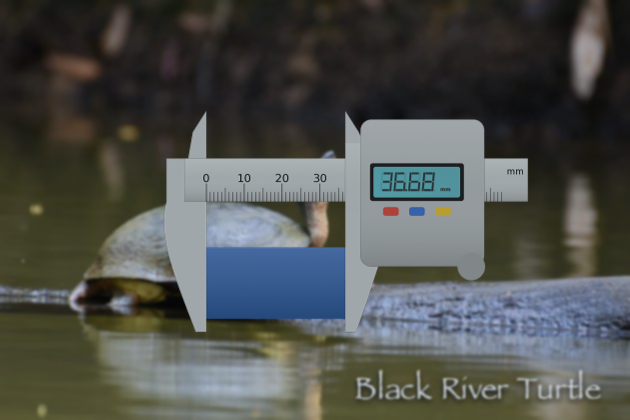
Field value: {"value": 36.68, "unit": "mm"}
